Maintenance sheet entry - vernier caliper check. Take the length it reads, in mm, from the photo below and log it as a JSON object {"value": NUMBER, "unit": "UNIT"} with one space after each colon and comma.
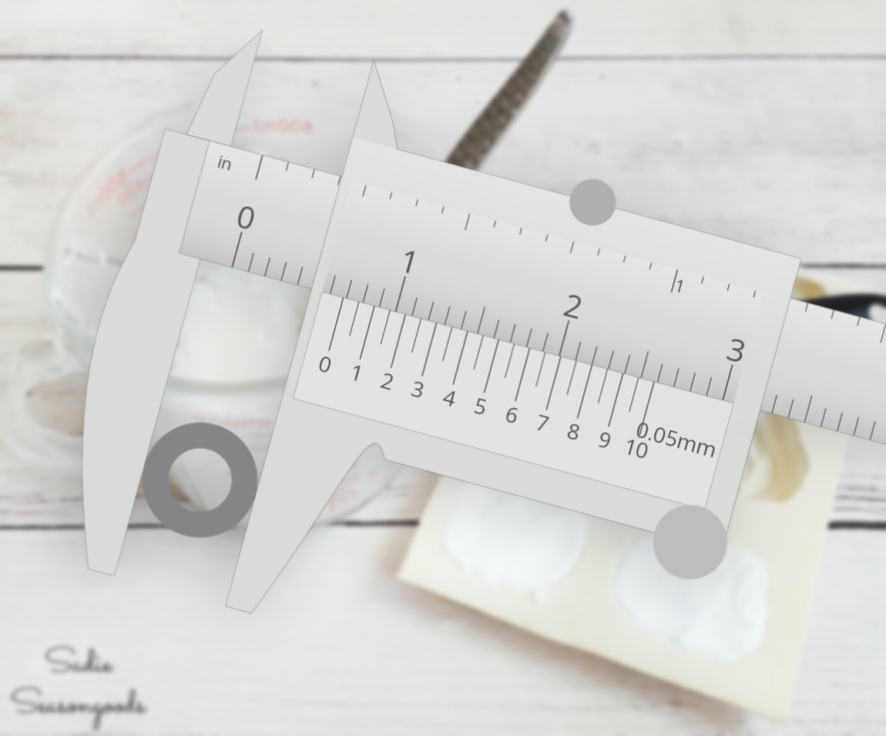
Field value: {"value": 6.8, "unit": "mm"}
